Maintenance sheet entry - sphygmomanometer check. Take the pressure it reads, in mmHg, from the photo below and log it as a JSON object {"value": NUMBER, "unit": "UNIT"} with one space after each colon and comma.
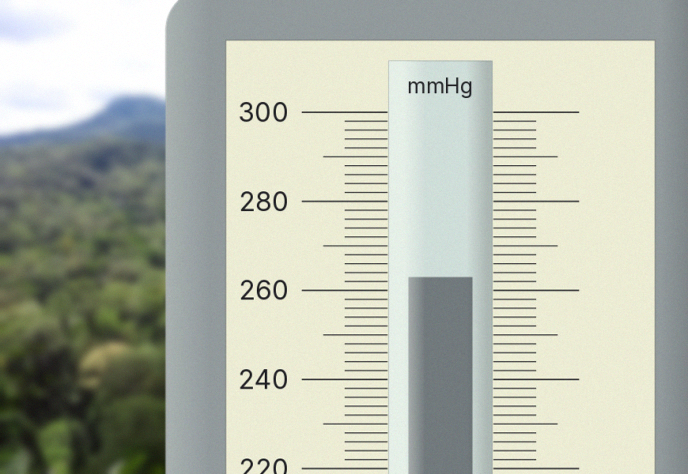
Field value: {"value": 263, "unit": "mmHg"}
